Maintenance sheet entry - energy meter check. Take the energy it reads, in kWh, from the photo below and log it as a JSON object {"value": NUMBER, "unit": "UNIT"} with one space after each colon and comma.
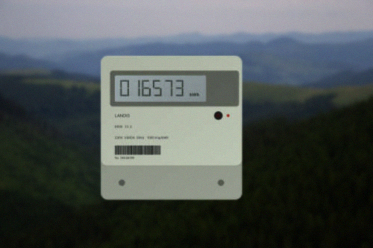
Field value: {"value": 16573, "unit": "kWh"}
